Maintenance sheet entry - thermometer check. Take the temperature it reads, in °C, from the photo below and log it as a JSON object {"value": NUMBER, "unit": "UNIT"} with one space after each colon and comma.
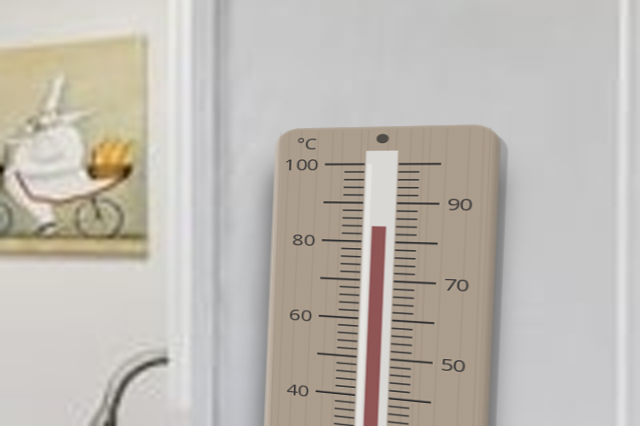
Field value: {"value": 84, "unit": "°C"}
